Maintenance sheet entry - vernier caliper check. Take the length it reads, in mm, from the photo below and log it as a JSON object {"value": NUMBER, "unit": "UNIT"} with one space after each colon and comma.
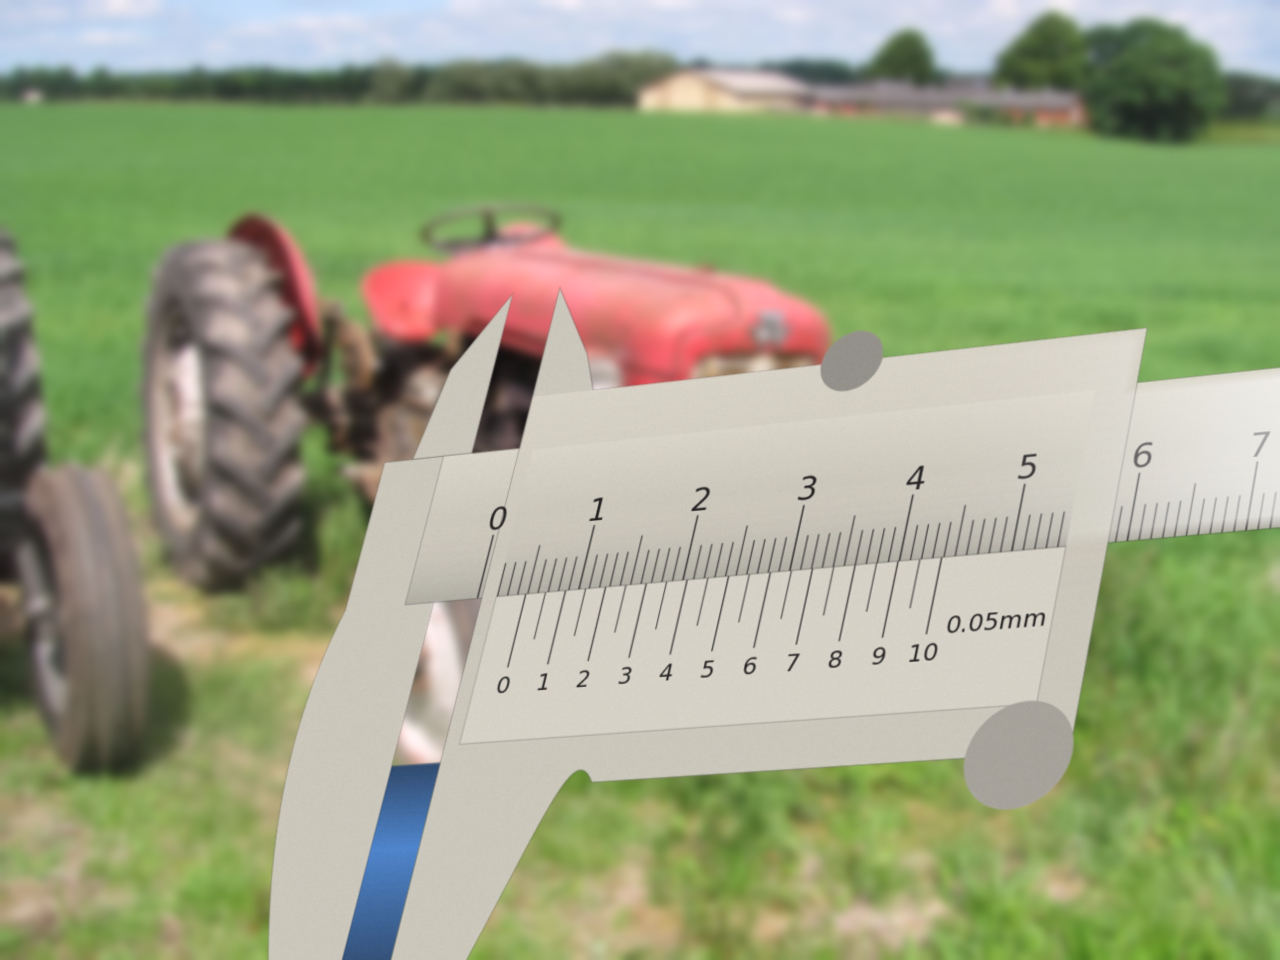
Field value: {"value": 4.8, "unit": "mm"}
